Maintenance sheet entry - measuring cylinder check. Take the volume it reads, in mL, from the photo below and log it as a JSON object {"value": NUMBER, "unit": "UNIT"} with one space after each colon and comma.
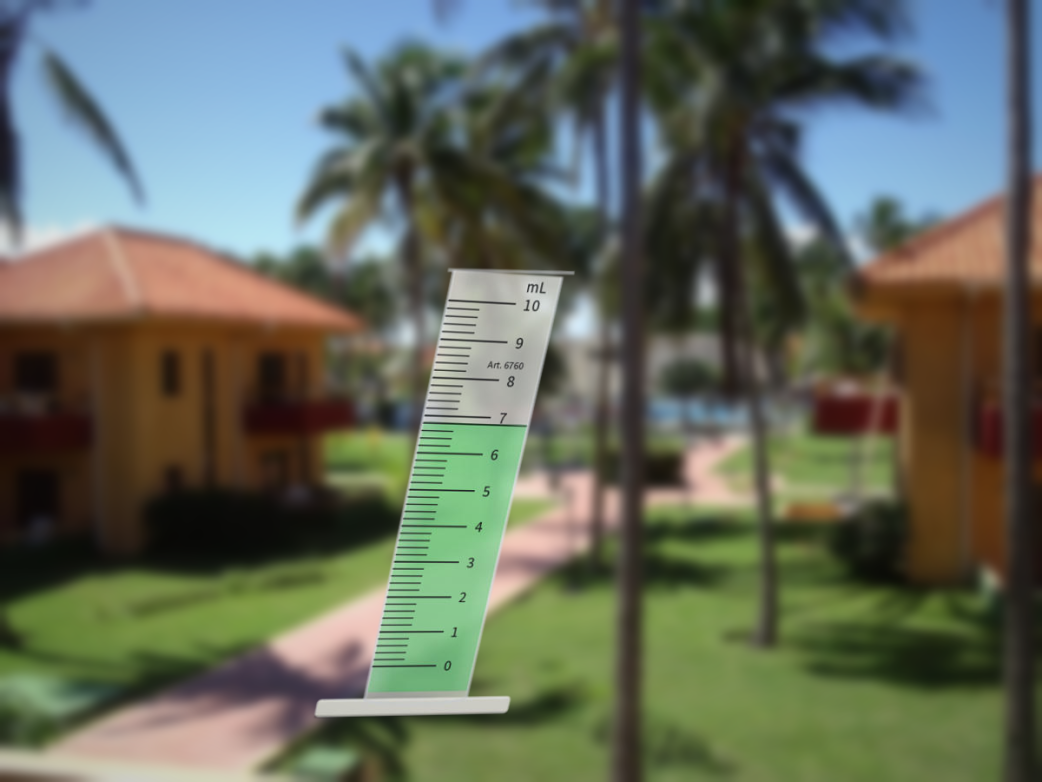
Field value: {"value": 6.8, "unit": "mL"}
